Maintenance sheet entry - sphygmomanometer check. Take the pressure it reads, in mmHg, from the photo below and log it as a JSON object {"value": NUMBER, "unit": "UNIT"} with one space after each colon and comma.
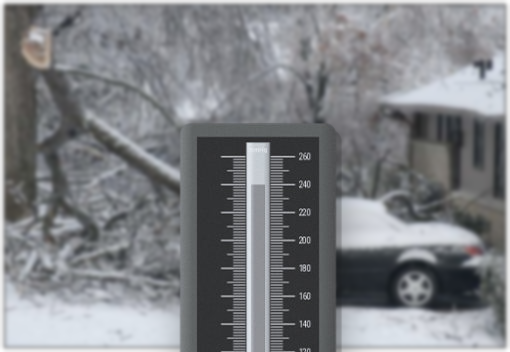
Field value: {"value": 240, "unit": "mmHg"}
